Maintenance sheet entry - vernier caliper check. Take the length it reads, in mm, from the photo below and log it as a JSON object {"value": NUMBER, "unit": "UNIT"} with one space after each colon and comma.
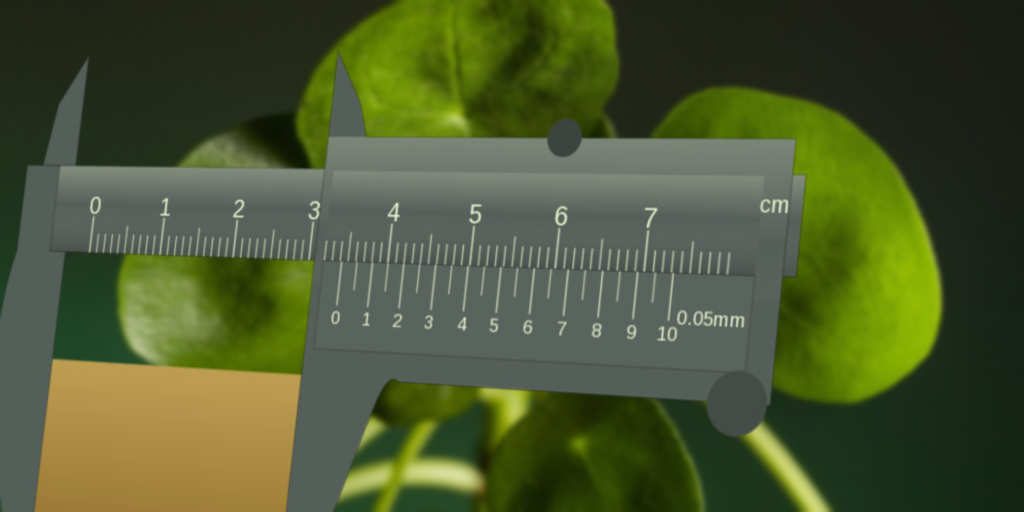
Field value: {"value": 34.2, "unit": "mm"}
